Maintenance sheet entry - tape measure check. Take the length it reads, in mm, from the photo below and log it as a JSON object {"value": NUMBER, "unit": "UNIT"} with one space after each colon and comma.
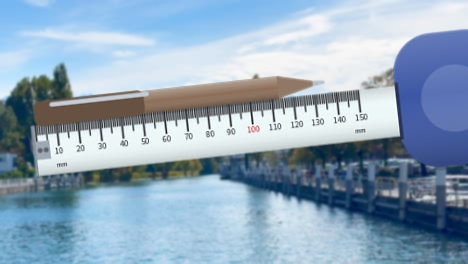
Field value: {"value": 135, "unit": "mm"}
